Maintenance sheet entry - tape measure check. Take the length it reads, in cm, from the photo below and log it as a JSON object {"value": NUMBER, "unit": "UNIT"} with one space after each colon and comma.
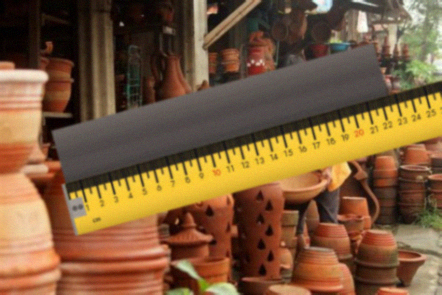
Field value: {"value": 22.5, "unit": "cm"}
